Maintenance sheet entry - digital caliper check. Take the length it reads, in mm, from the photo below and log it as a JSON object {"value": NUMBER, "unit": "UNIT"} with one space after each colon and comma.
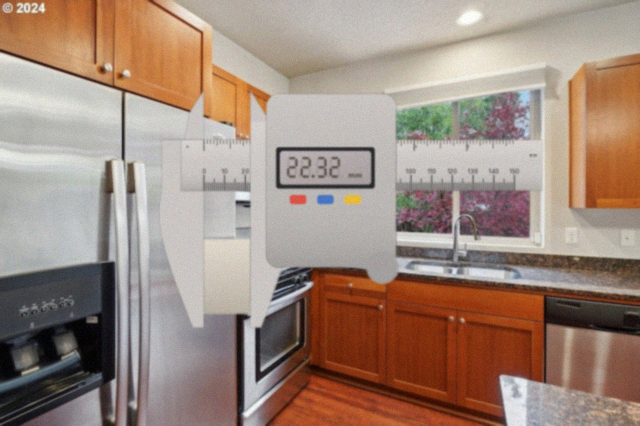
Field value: {"value": 22.32, "unit": "mm"}
